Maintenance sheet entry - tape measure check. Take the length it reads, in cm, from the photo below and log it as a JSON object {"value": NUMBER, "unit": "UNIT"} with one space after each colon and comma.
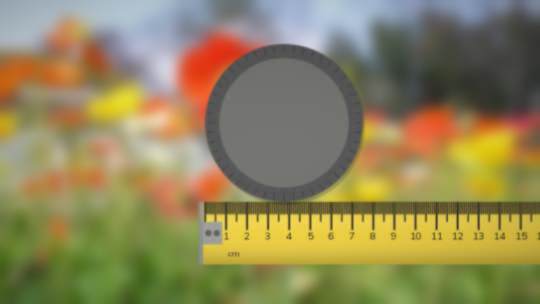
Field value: {"value": 7.5, "unit": "cm"}
